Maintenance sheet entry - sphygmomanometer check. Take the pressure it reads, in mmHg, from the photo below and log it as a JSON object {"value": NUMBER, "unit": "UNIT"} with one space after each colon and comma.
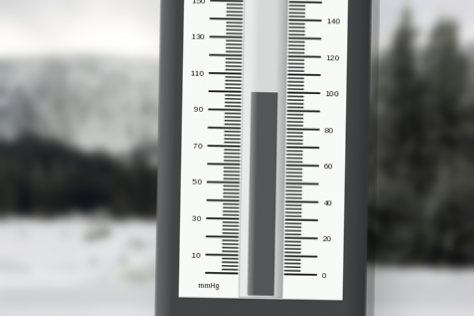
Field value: {"value": 100, "unit": "mmHg"}
